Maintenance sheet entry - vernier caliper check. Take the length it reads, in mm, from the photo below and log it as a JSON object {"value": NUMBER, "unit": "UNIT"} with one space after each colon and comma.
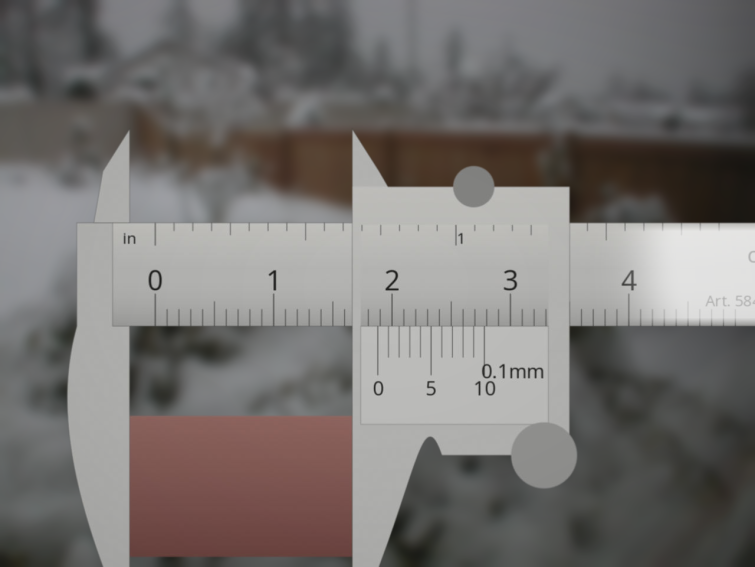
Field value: {"value": 18.8, "unit": "mm"}
